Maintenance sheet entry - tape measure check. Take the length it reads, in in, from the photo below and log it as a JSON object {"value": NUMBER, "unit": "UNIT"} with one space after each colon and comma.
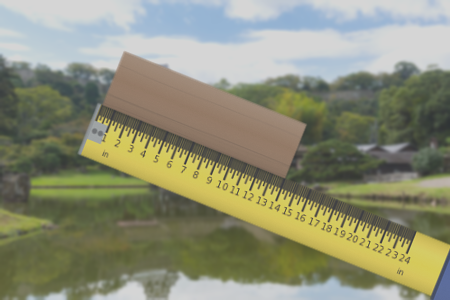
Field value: {"value": 14, "unit": "in"}
